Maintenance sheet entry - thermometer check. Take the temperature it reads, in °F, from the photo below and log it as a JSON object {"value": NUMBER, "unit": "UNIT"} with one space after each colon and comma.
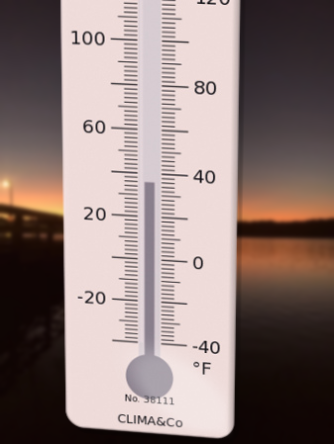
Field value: {"value": 36, "unit": "°F"}
